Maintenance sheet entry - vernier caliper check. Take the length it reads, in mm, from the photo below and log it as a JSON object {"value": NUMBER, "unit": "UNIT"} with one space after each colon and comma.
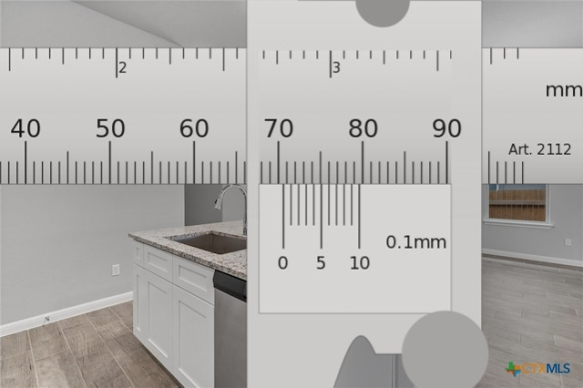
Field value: {"value": 70.6, "unit": "mm"}
